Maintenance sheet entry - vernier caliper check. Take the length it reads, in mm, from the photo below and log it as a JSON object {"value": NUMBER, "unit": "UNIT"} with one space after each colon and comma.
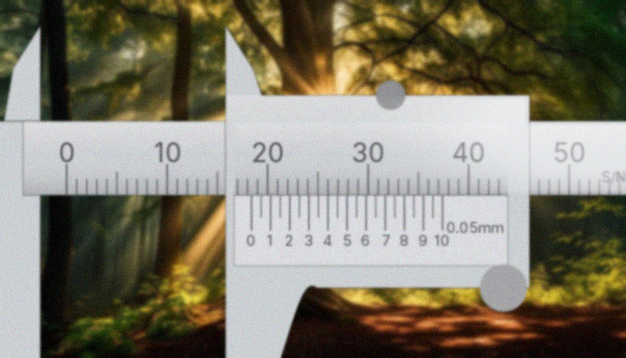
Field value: {"value": 18.4, "unit": "mm"}
